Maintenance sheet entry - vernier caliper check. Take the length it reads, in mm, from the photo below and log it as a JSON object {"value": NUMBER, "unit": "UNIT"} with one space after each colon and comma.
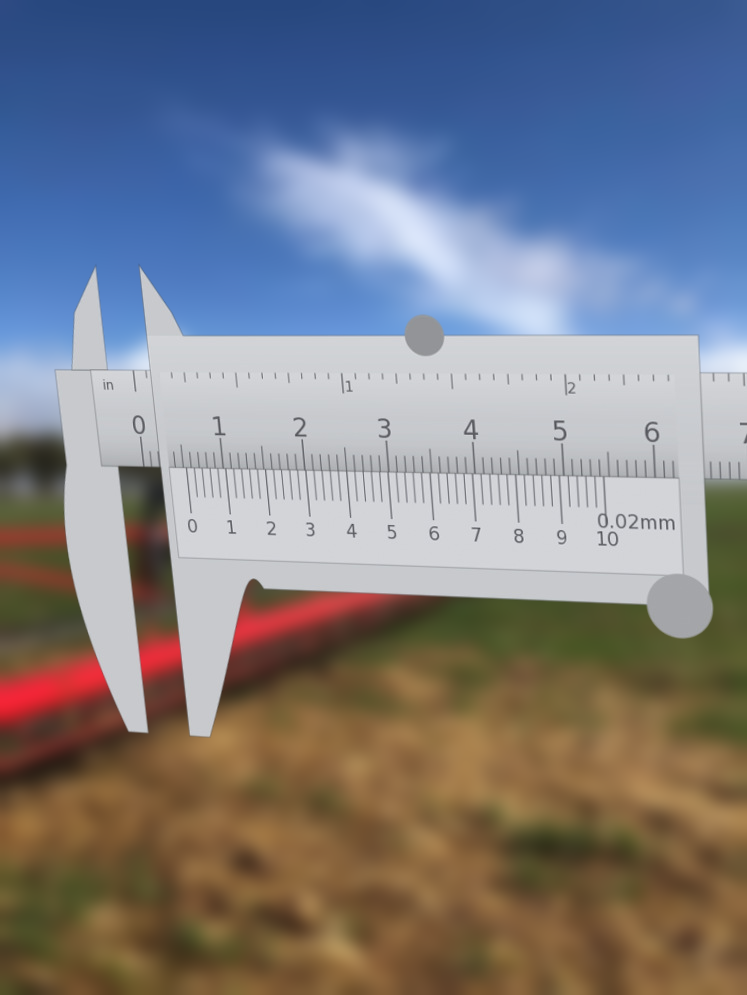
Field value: {"value": 5.4, "unit": "mm"}
